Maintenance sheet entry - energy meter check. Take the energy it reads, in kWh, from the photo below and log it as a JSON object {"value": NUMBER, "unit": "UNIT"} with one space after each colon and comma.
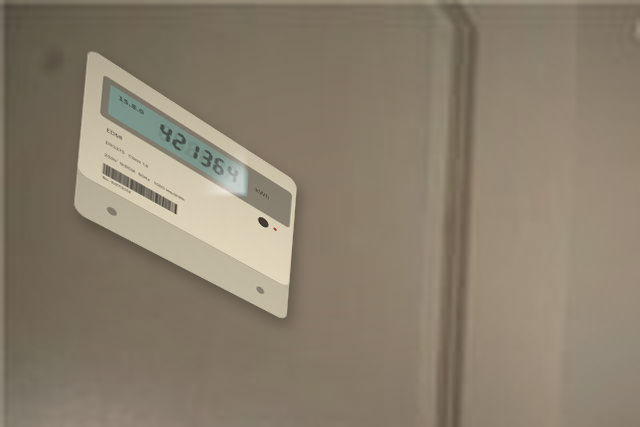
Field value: {"value": 421364, "unit": "kWh"}
